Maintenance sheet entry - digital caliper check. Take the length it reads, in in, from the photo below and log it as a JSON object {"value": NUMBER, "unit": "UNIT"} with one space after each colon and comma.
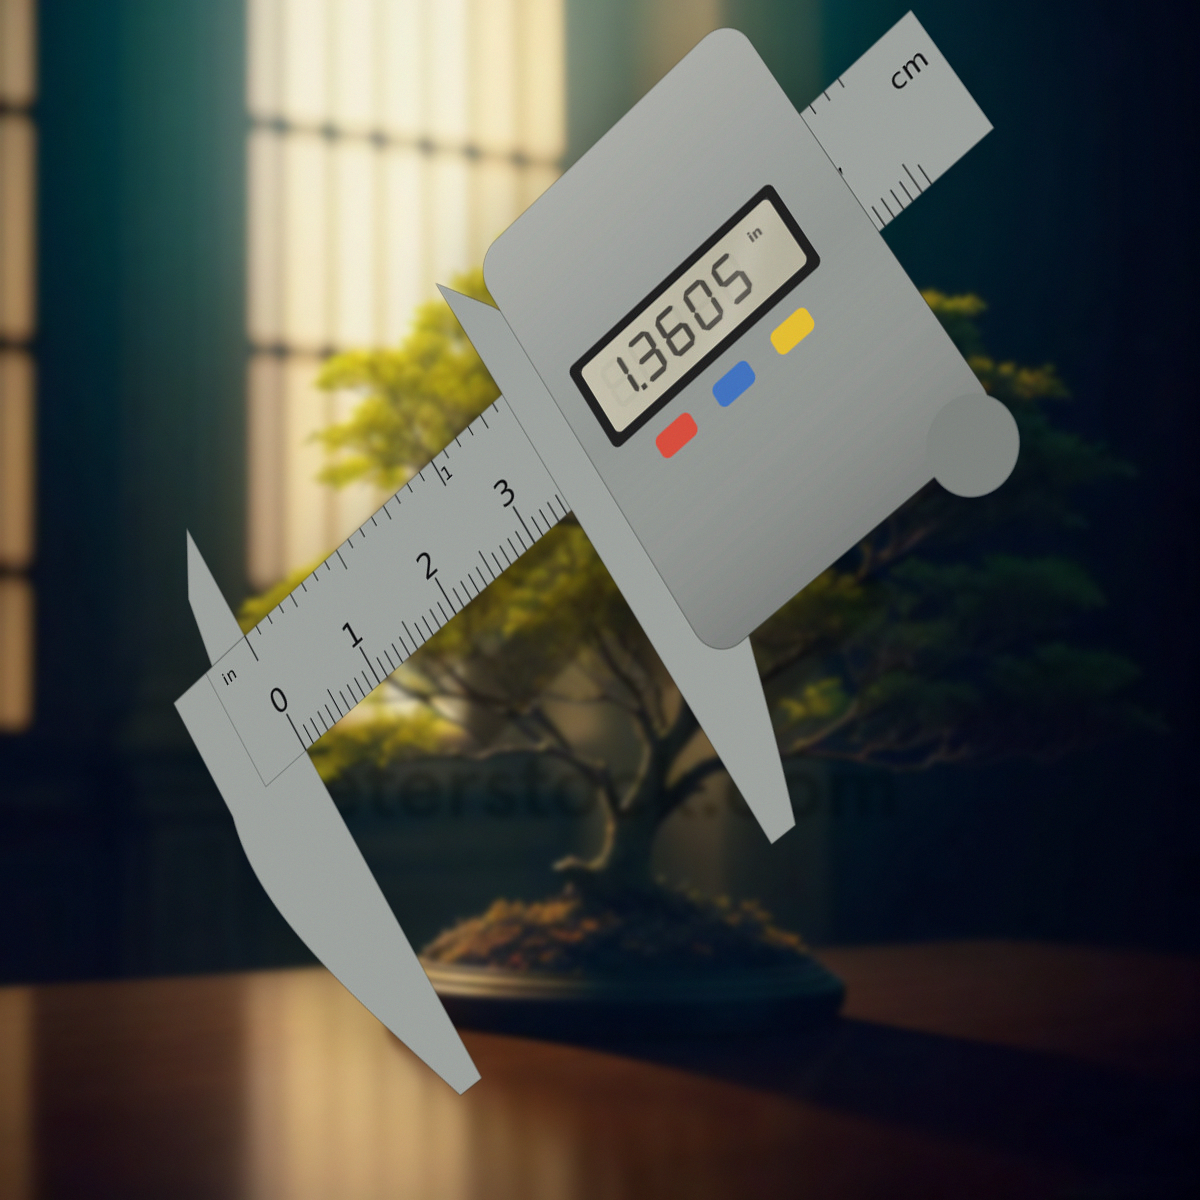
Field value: {"value": 1.3605, "unit": "in"}
